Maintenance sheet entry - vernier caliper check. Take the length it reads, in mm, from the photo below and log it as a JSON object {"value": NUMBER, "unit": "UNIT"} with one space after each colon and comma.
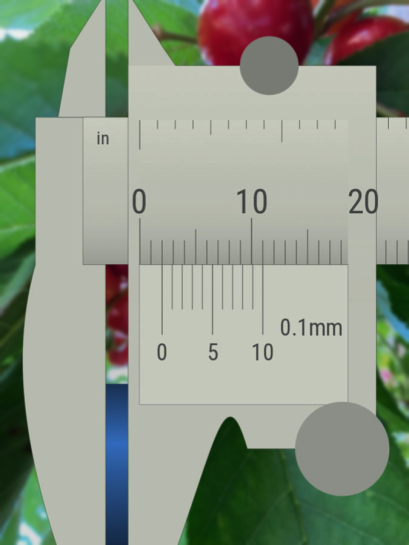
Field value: {"value": 2.0, "unit": "mm"}
